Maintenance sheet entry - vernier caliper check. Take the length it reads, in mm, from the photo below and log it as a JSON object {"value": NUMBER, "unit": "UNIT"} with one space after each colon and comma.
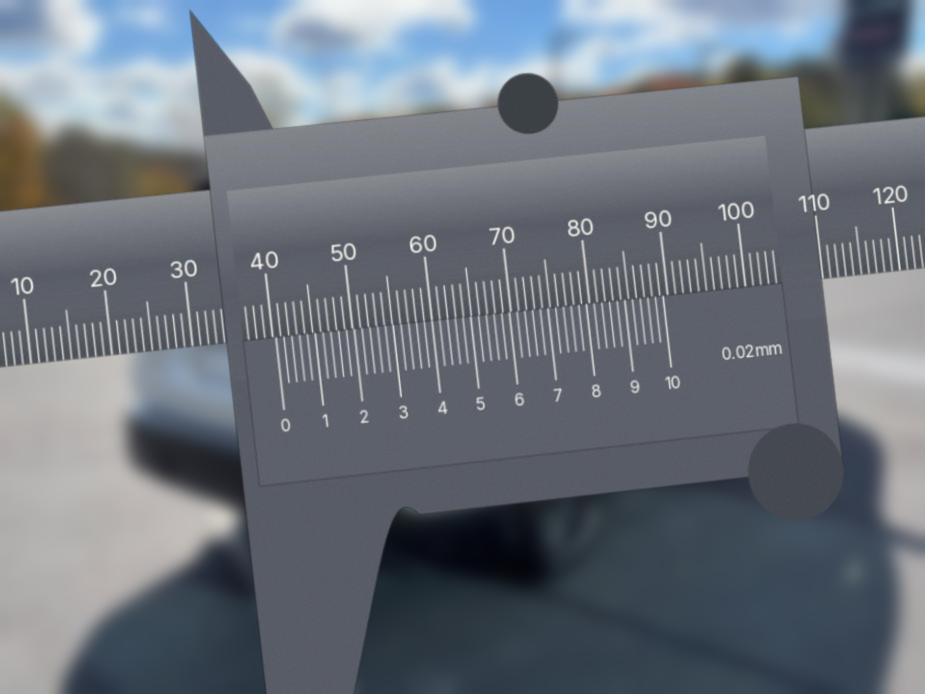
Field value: {"value": 40.4, "unit": "mm"}
